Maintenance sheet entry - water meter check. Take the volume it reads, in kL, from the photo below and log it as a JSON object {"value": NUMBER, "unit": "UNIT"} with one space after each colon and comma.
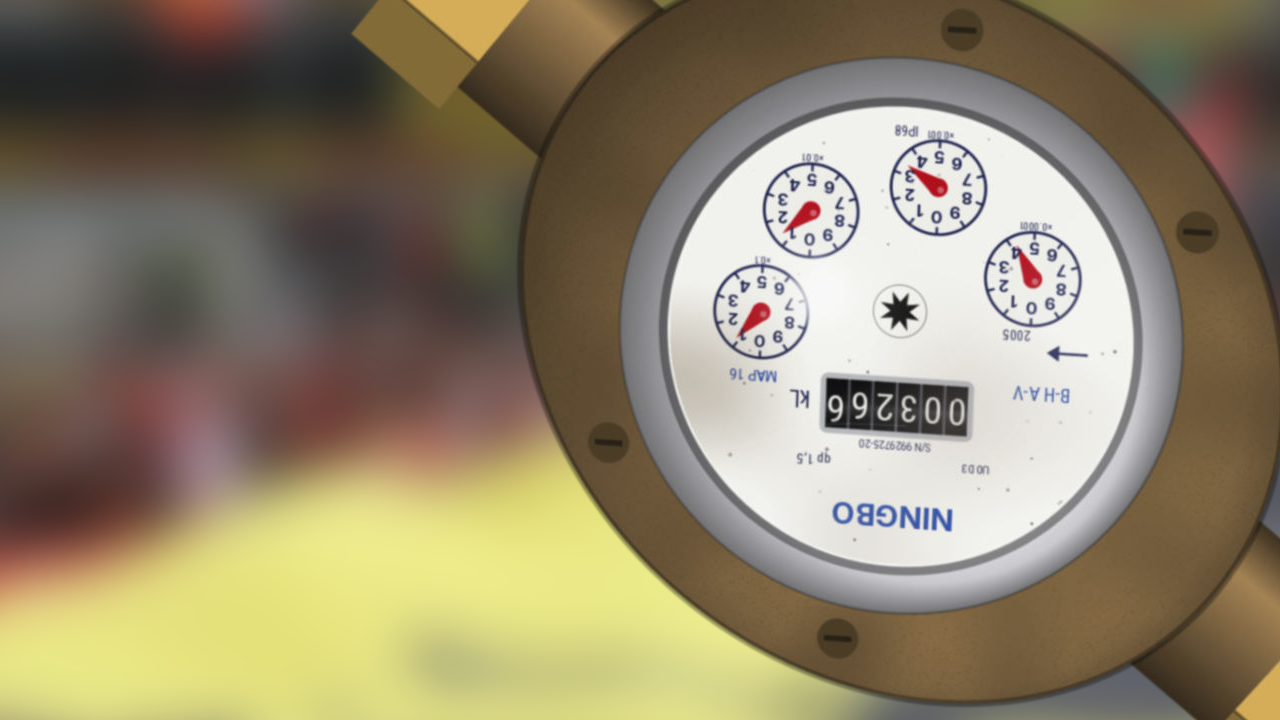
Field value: {"value": 3266.1134, "unit": "kL"}
